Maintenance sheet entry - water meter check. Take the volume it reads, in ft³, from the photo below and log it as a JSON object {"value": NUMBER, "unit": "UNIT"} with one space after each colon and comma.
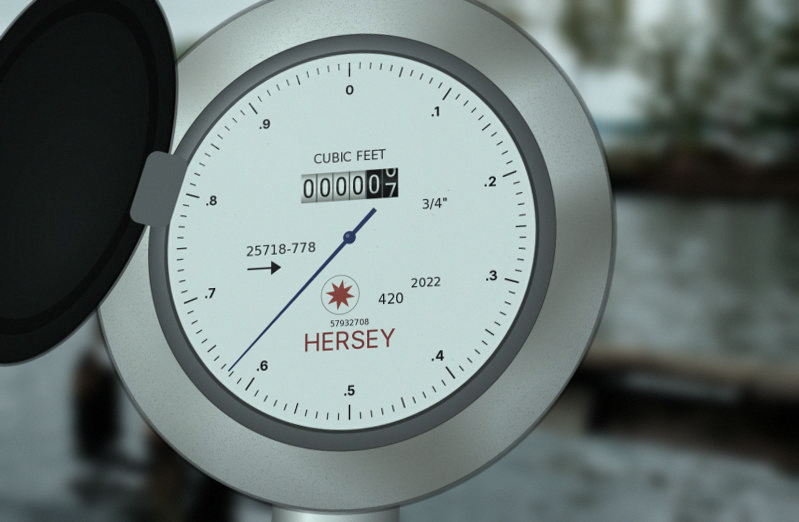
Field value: {"value": 6.62, "unit": "ft³"}
